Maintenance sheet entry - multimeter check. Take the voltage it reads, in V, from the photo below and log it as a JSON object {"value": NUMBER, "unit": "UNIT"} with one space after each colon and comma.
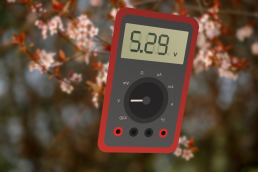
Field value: {"value": 5.29, "unit": "V"}
